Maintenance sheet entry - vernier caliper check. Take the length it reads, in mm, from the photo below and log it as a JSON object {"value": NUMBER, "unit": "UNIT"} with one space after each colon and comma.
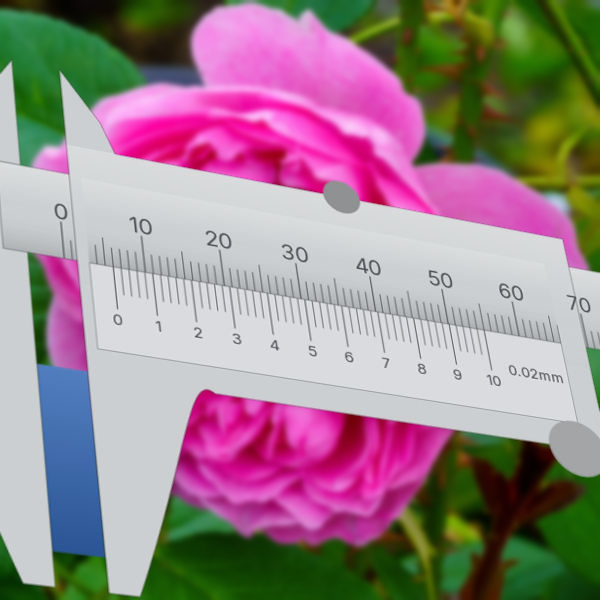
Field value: {"value": 6.0, "unit": "mm"}
